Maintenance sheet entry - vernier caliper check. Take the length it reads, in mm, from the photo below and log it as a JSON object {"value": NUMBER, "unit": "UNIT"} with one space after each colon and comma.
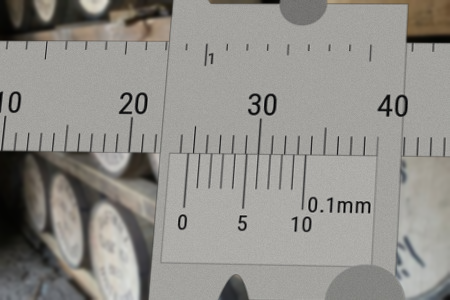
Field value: {"value": 24.6, "unit": "mm"}
